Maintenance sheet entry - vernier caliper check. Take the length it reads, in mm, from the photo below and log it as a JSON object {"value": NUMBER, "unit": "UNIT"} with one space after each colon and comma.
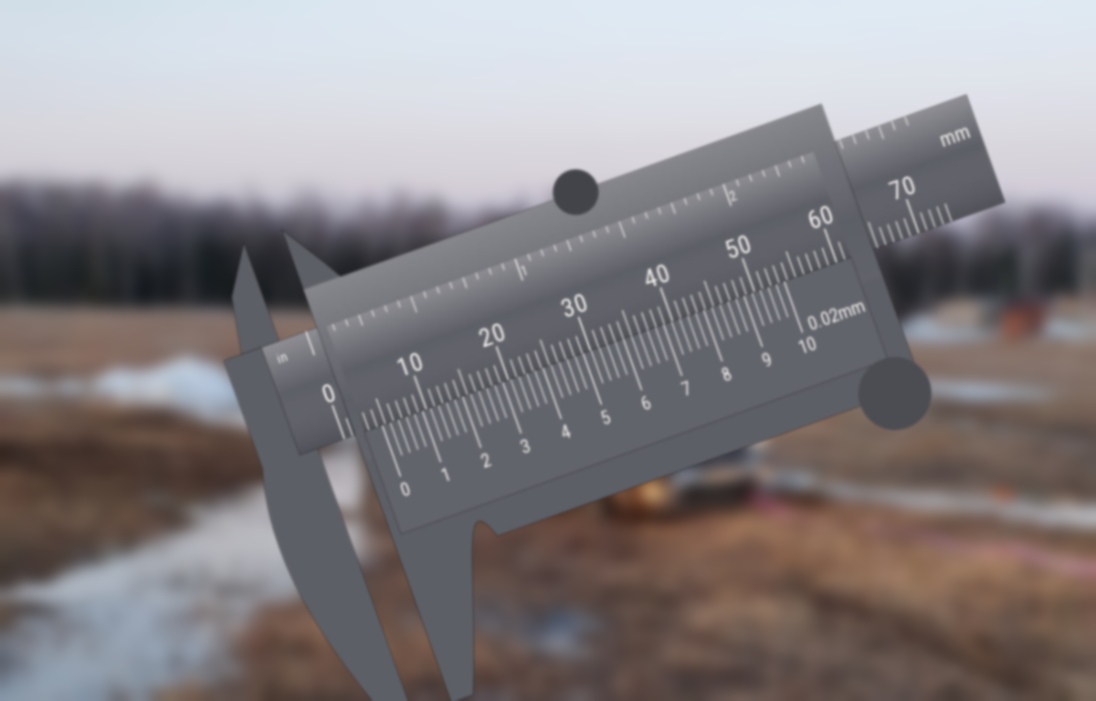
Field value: {"value": 4.6, "unit": "mm"}
